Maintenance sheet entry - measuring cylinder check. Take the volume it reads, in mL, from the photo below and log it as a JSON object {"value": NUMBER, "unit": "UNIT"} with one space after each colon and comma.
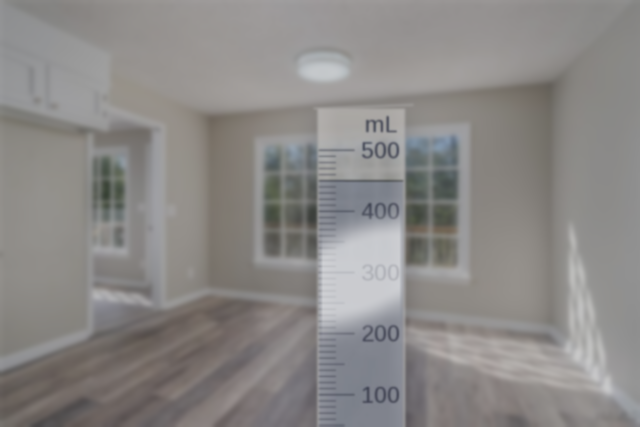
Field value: {"value": 450, "unit": "mL"}
